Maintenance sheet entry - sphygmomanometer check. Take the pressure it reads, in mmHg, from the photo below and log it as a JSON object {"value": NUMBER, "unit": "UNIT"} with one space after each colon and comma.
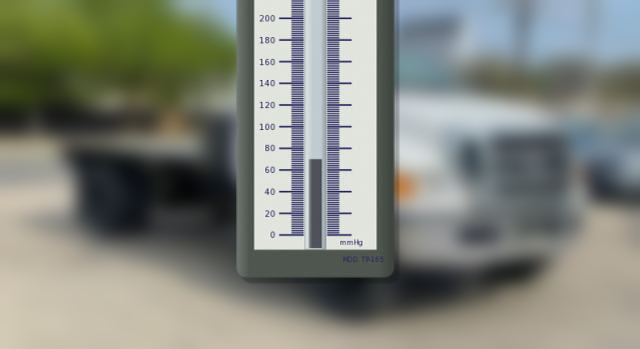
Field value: {"value": 70, "unit": "mmHg"}
